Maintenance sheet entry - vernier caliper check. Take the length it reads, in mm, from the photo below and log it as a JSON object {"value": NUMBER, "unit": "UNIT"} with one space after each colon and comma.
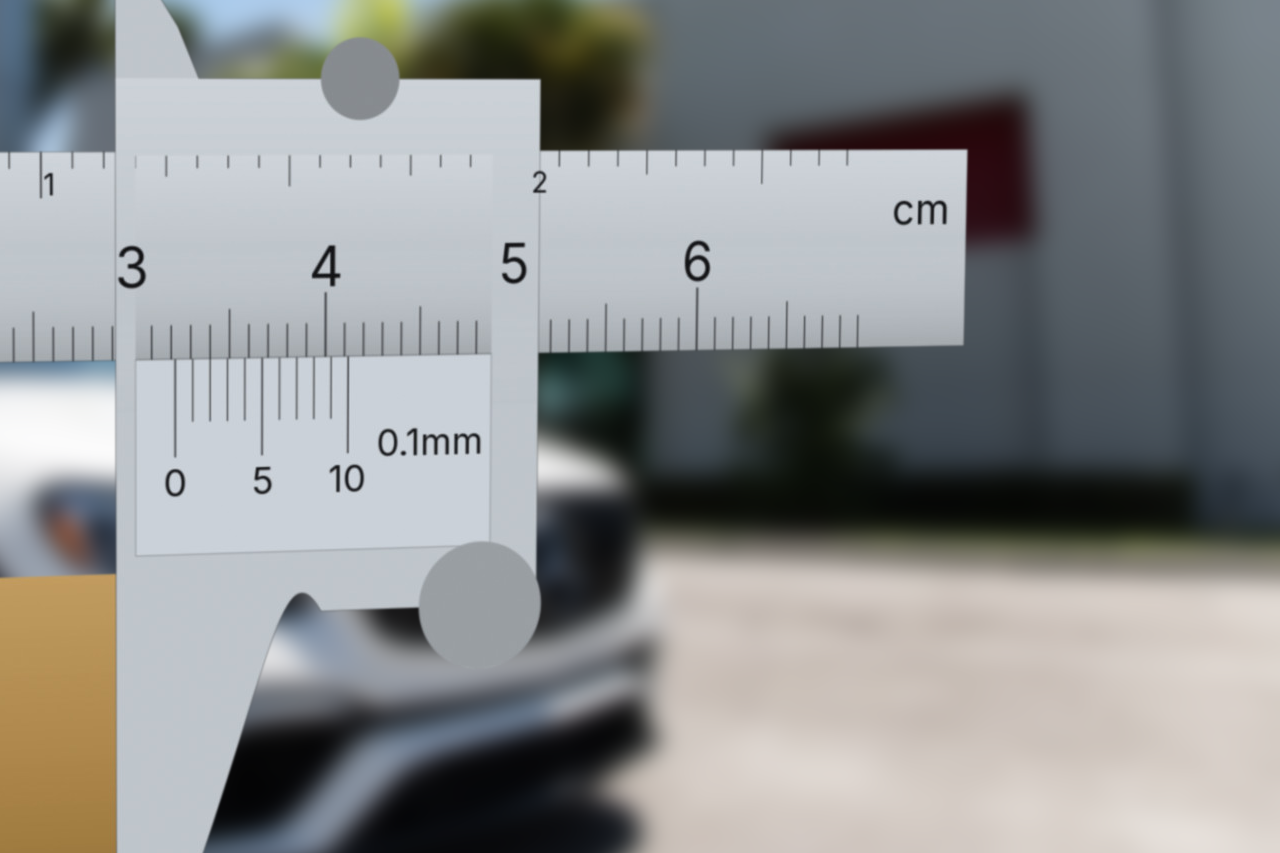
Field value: {"value": 32.2, "unit": "mm"}
